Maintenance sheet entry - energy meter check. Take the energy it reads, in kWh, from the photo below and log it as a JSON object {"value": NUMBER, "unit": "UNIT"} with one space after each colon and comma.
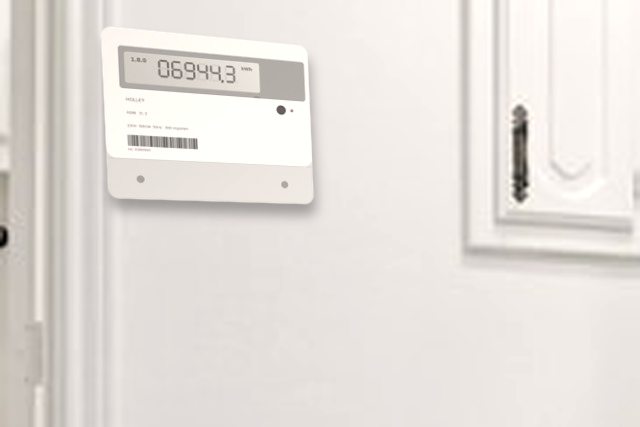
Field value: {"value": 6944.3, "unit": "kWh"}
